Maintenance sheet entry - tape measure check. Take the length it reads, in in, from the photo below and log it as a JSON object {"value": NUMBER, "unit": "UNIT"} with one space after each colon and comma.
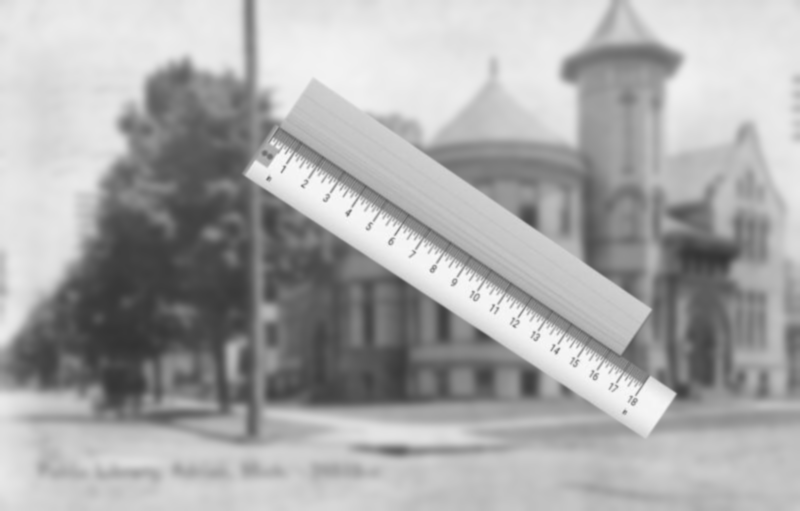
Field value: {"value": 16.5, "unit": "in"}
